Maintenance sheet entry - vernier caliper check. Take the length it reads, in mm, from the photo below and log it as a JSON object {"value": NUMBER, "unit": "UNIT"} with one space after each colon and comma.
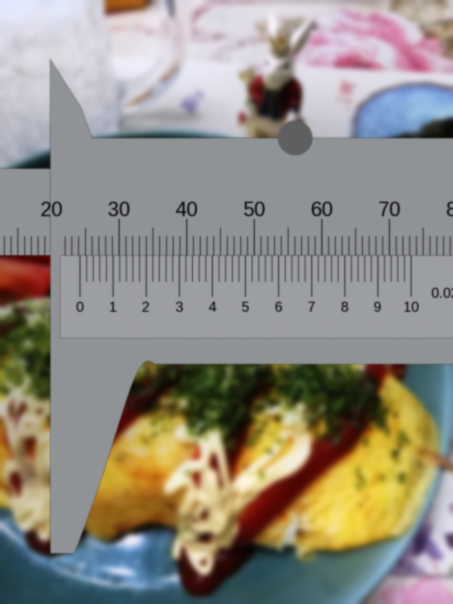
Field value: {"value": 24.2, "unit": "mm"}
